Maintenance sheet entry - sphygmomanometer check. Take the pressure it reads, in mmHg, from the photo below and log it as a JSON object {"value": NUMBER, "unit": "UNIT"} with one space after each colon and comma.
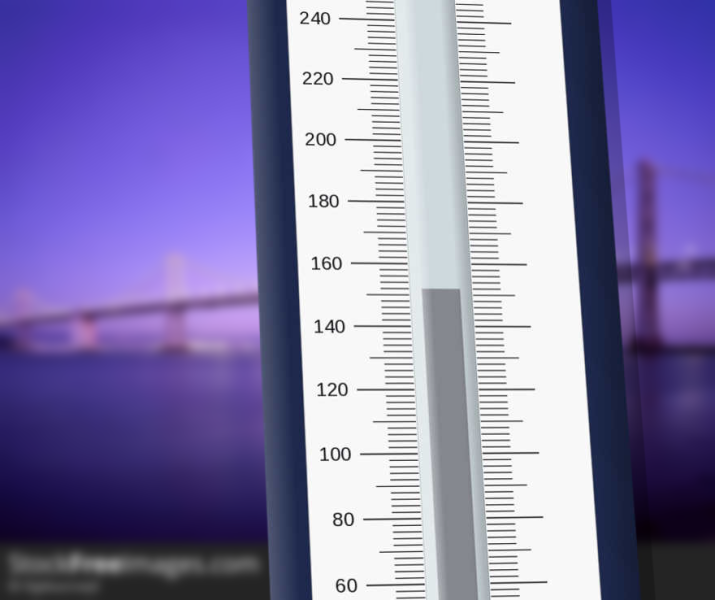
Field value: {"value": 152, "unit": "mmHg"}
